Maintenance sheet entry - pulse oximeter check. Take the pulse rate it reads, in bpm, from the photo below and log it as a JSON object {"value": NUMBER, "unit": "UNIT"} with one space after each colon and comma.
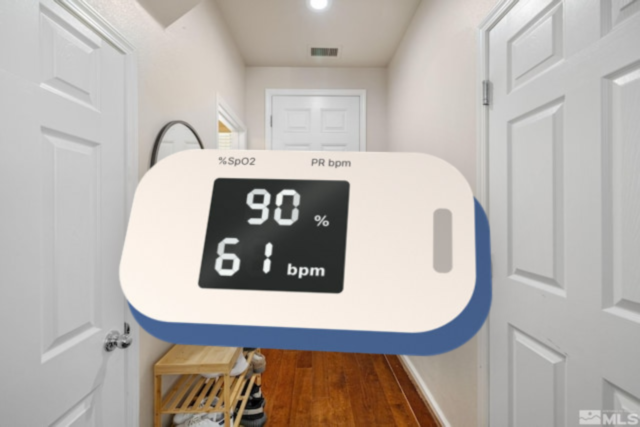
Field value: {"value": 61, "unit": "bpm"}
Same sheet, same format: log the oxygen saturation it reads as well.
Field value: {"value": 90, "unit": "%"}
